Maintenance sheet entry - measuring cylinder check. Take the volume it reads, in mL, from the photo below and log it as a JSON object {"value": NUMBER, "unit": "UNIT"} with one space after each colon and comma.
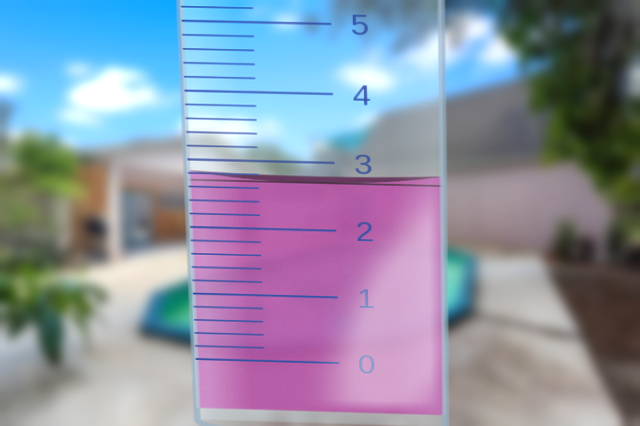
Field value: {"value": 2.7, "unit": "mL"}
